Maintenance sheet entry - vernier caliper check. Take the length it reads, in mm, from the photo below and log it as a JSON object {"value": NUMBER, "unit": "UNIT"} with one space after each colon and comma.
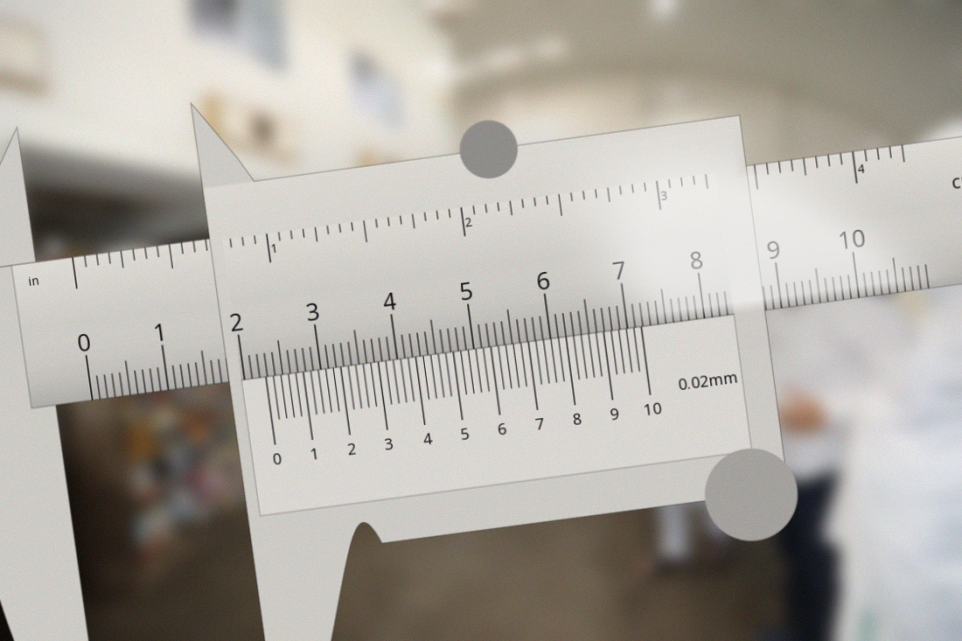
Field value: {"value": 22.8, "unit": "mm"}
